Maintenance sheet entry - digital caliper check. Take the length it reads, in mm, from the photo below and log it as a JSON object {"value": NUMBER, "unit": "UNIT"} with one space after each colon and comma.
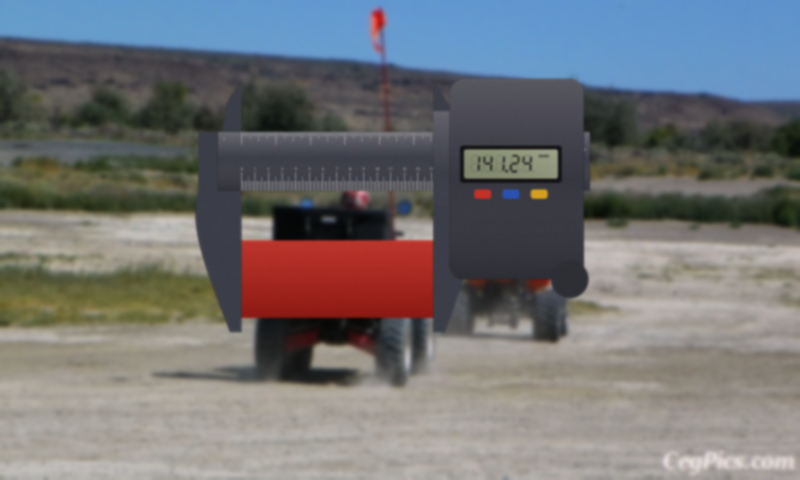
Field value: {"value": 141.24, "unit": "mm"}
